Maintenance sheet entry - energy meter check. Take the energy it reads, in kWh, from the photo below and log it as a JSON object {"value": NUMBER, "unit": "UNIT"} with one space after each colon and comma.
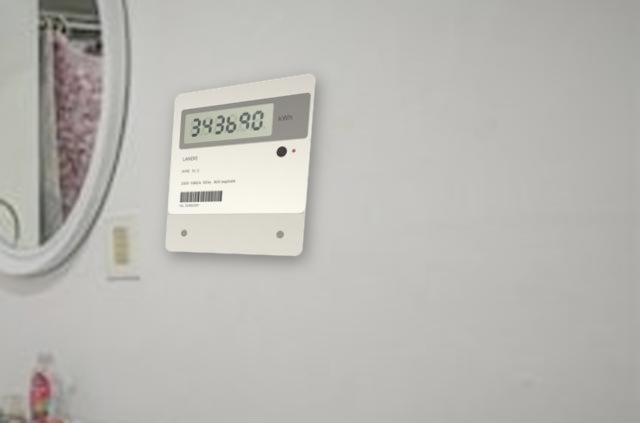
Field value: {"value": 343690, "unit": "kWh"}
